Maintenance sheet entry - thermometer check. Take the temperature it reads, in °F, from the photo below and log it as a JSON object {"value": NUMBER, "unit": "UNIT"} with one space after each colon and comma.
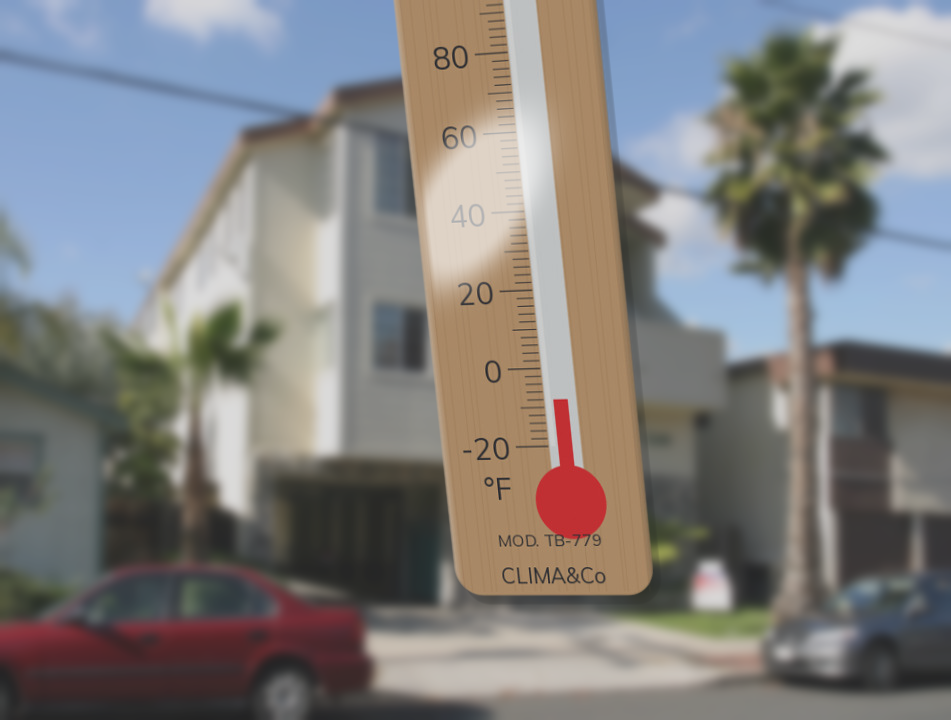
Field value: {"value": -8, "unit": "°F"}
